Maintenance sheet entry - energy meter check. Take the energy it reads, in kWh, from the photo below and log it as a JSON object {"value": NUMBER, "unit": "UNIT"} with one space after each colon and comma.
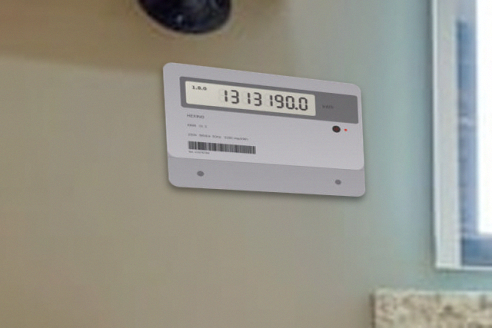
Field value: {"value": 1313190.0, "unit": "kWh"}
